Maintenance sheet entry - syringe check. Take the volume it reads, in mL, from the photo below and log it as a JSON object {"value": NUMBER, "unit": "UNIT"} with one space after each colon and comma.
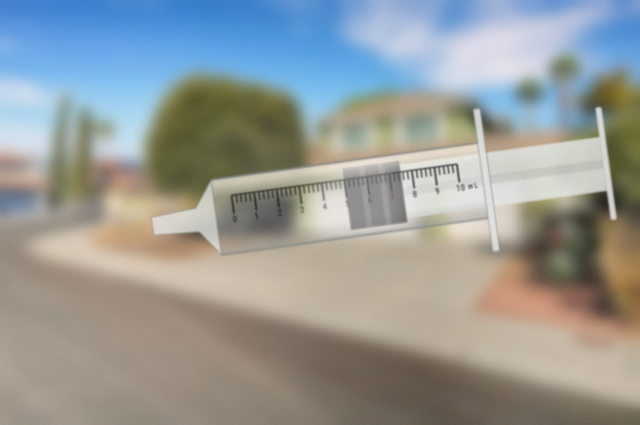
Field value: {"value": 5, "unit": "mL"}
